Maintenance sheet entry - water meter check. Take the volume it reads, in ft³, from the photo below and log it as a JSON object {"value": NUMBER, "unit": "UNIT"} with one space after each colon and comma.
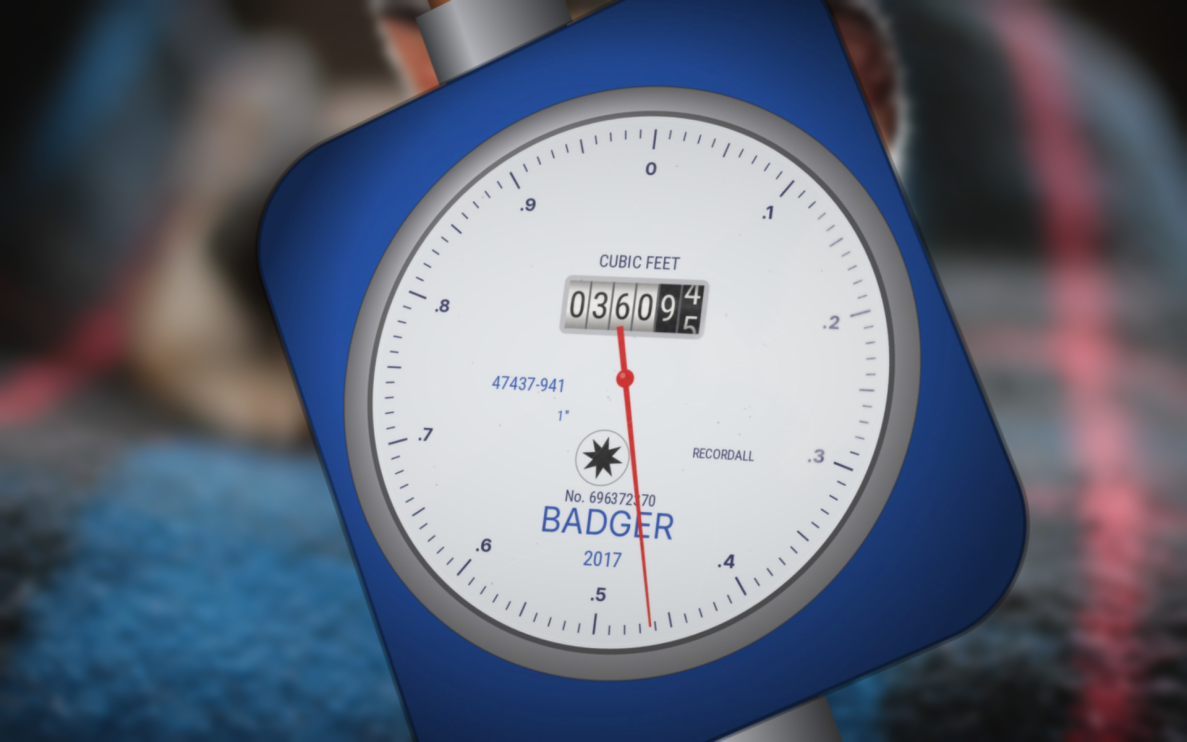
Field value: {"value": 36094.46, "unit": "ft³"}
